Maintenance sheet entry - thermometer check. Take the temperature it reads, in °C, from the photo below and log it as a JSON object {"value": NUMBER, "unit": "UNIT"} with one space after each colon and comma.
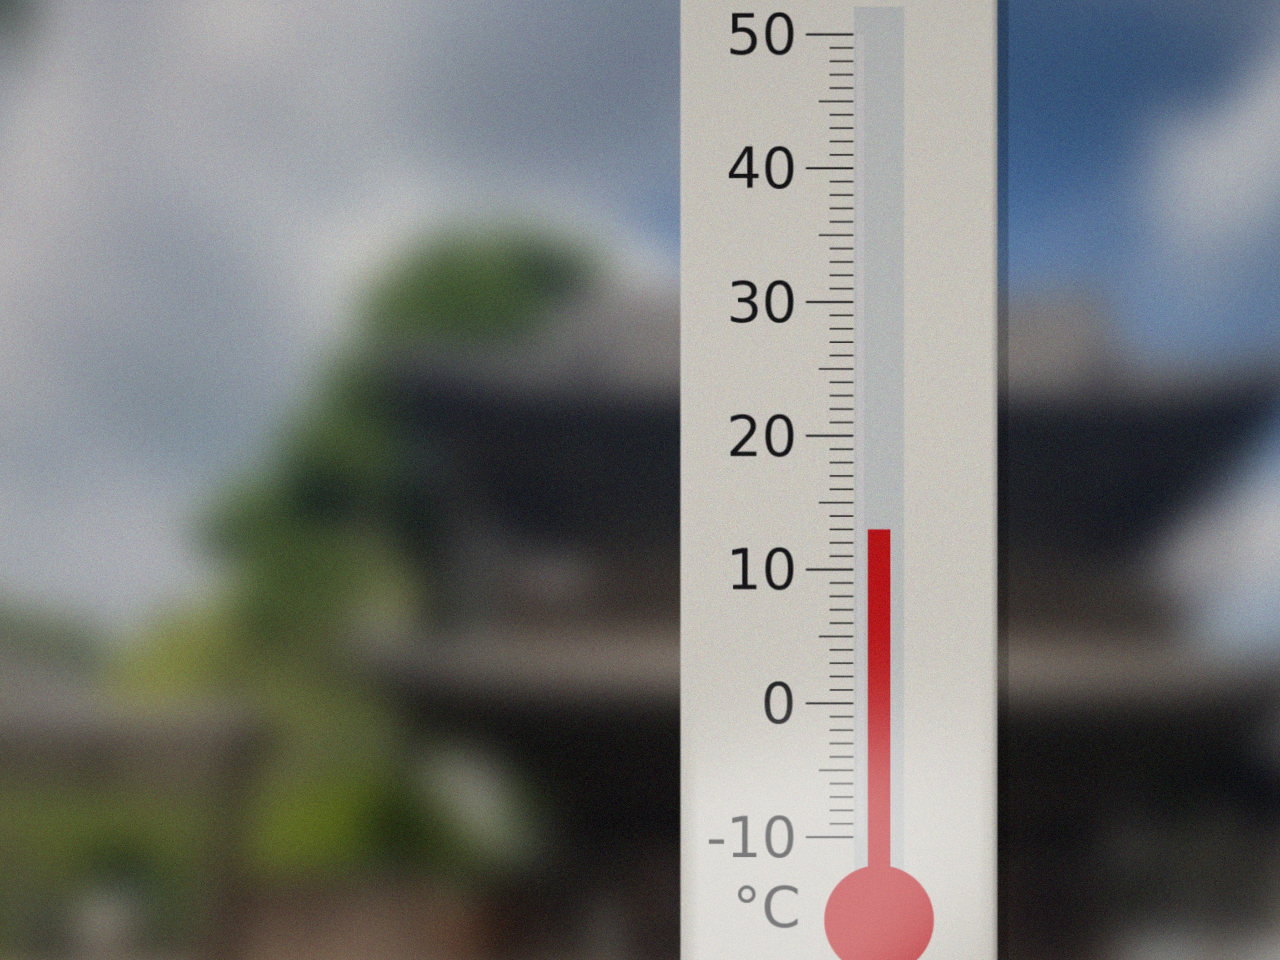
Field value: {"value": 13, "unit": "°C"}
